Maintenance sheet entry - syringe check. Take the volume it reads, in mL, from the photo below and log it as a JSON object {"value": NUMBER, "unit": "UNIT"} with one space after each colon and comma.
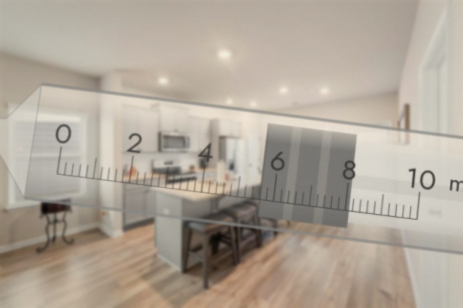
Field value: {"value": 5.6, "unit": "mL"}
